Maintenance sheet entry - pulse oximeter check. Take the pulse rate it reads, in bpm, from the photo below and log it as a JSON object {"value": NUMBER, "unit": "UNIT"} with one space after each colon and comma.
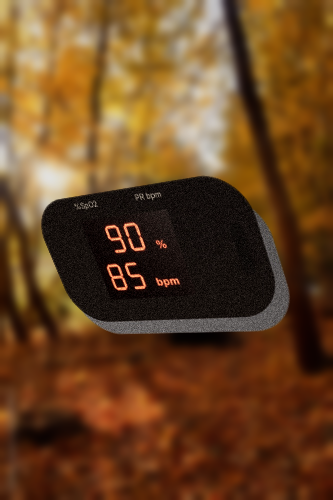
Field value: {"value": 85, "unit": "bpm"}
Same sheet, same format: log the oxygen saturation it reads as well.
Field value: {"value": 90, "unit": "%"}
